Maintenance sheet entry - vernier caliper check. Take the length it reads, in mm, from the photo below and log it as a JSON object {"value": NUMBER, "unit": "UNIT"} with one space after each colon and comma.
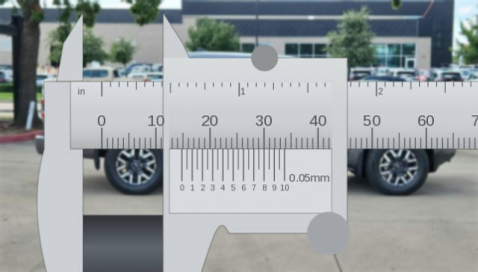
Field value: {"value": 14.8, "unit": "mm"}
